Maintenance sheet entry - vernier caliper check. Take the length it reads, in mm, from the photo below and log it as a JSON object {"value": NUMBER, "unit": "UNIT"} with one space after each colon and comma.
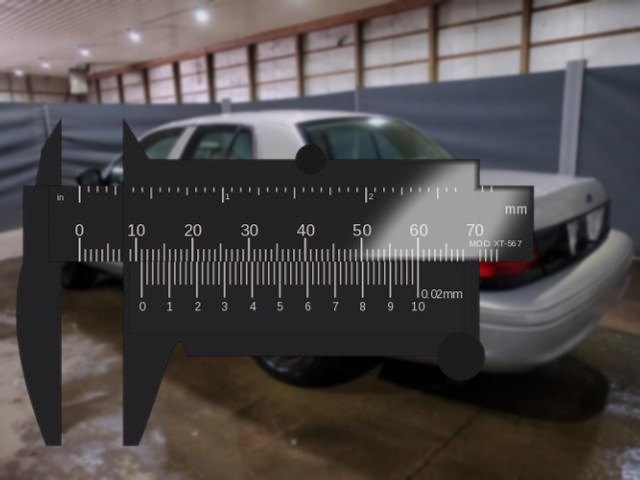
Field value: {"value": 11.0, "unit": "mm"}
